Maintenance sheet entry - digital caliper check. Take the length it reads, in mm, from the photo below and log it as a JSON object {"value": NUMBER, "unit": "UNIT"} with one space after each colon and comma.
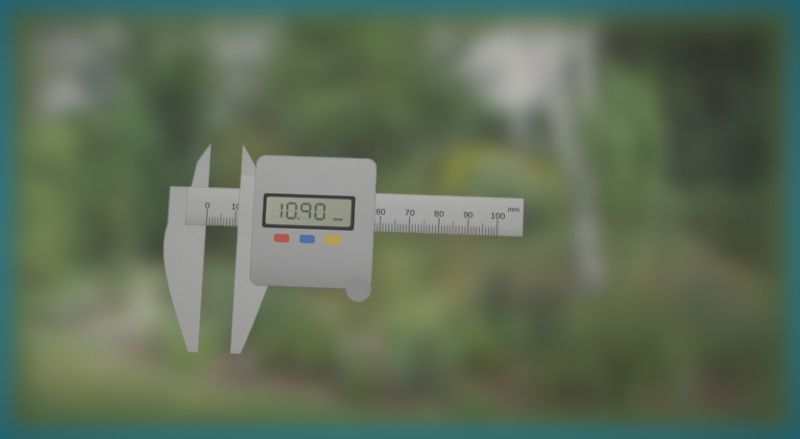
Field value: {"value": 10.90, "unit": "mm"}
